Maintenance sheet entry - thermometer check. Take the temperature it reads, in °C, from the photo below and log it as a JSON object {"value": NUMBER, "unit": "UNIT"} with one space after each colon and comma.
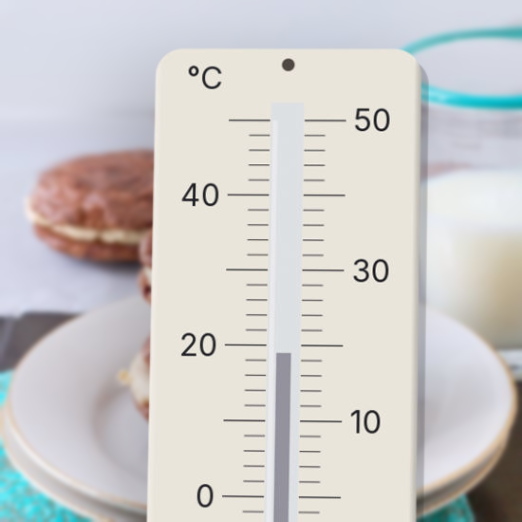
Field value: {"value": 19, "unit": "°C"}
